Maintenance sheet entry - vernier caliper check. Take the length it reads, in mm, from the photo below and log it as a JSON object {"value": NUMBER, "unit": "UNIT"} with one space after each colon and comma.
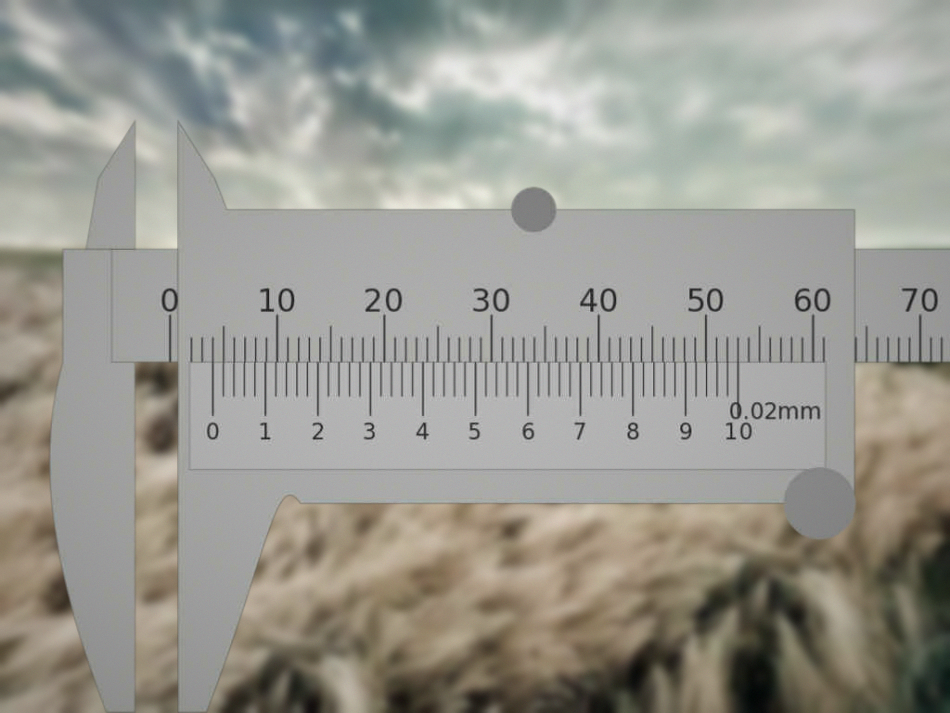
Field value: {"value": 4.0, "unit": "mm"}
